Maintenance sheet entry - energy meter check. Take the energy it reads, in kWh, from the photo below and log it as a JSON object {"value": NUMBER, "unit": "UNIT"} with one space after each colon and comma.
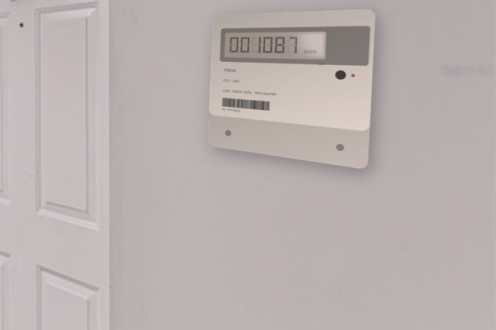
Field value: {"value": 1087, "unit": "kWh"}
